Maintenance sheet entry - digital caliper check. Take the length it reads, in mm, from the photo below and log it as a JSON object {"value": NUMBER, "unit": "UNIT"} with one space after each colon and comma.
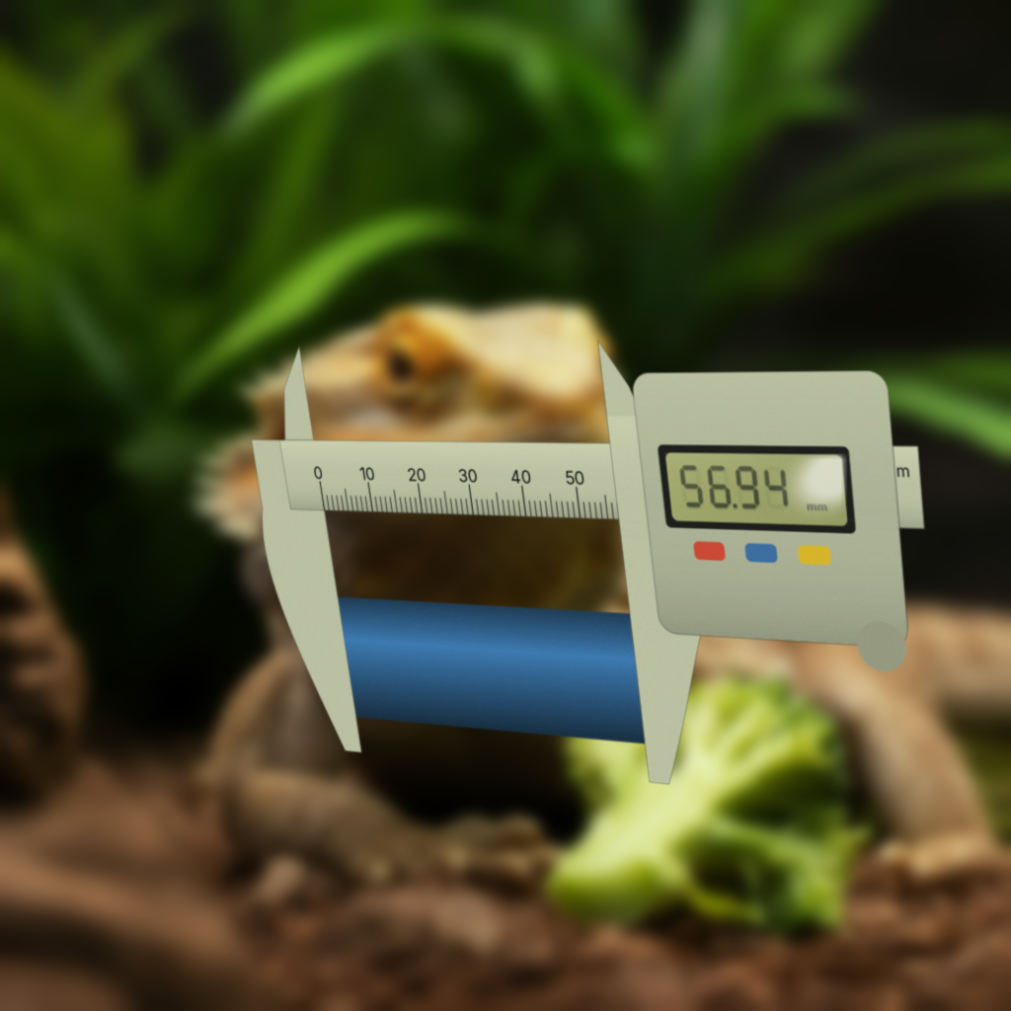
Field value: {"value": 56.94, "unit": "mm"}
